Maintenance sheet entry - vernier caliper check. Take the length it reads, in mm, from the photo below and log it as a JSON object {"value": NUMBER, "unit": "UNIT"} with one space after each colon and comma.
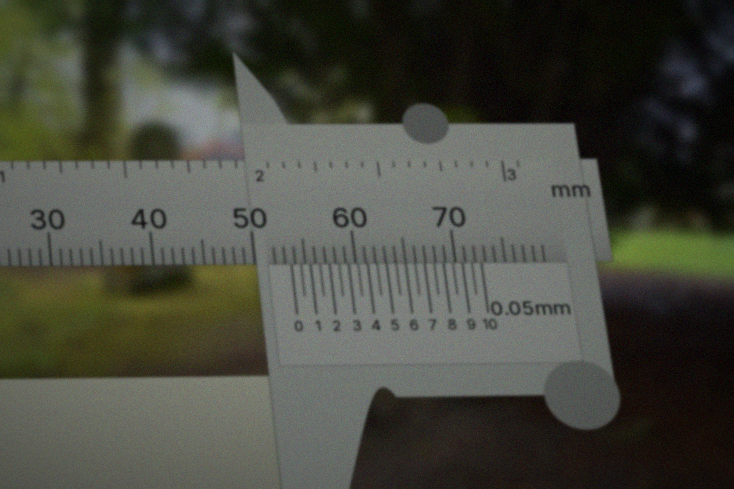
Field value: {"value": 53.6, "unit": "mm"}
